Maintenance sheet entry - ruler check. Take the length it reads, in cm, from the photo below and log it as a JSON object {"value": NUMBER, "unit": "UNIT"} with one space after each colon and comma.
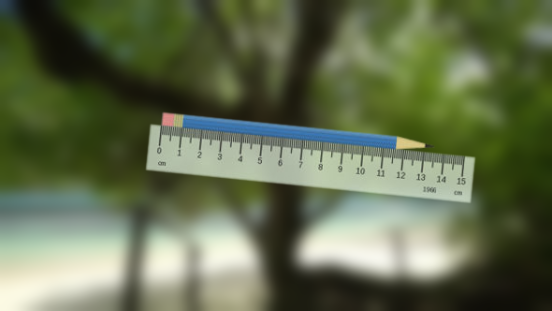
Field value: {"value": 13.5, "unit": "cm"}
